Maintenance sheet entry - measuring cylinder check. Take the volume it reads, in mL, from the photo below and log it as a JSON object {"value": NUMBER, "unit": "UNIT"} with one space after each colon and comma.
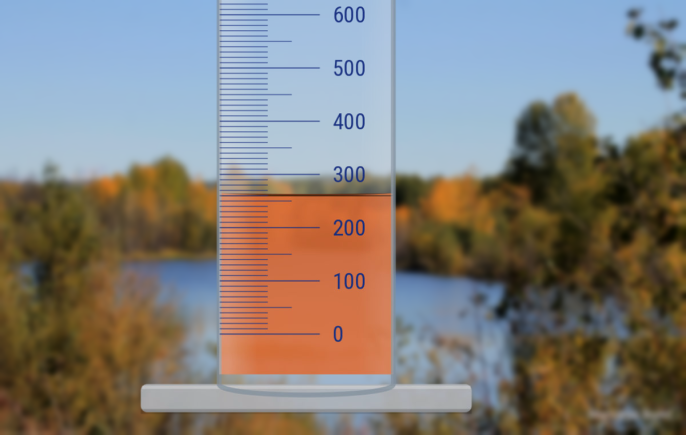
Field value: {"value": 260, "unit": "mL"}
